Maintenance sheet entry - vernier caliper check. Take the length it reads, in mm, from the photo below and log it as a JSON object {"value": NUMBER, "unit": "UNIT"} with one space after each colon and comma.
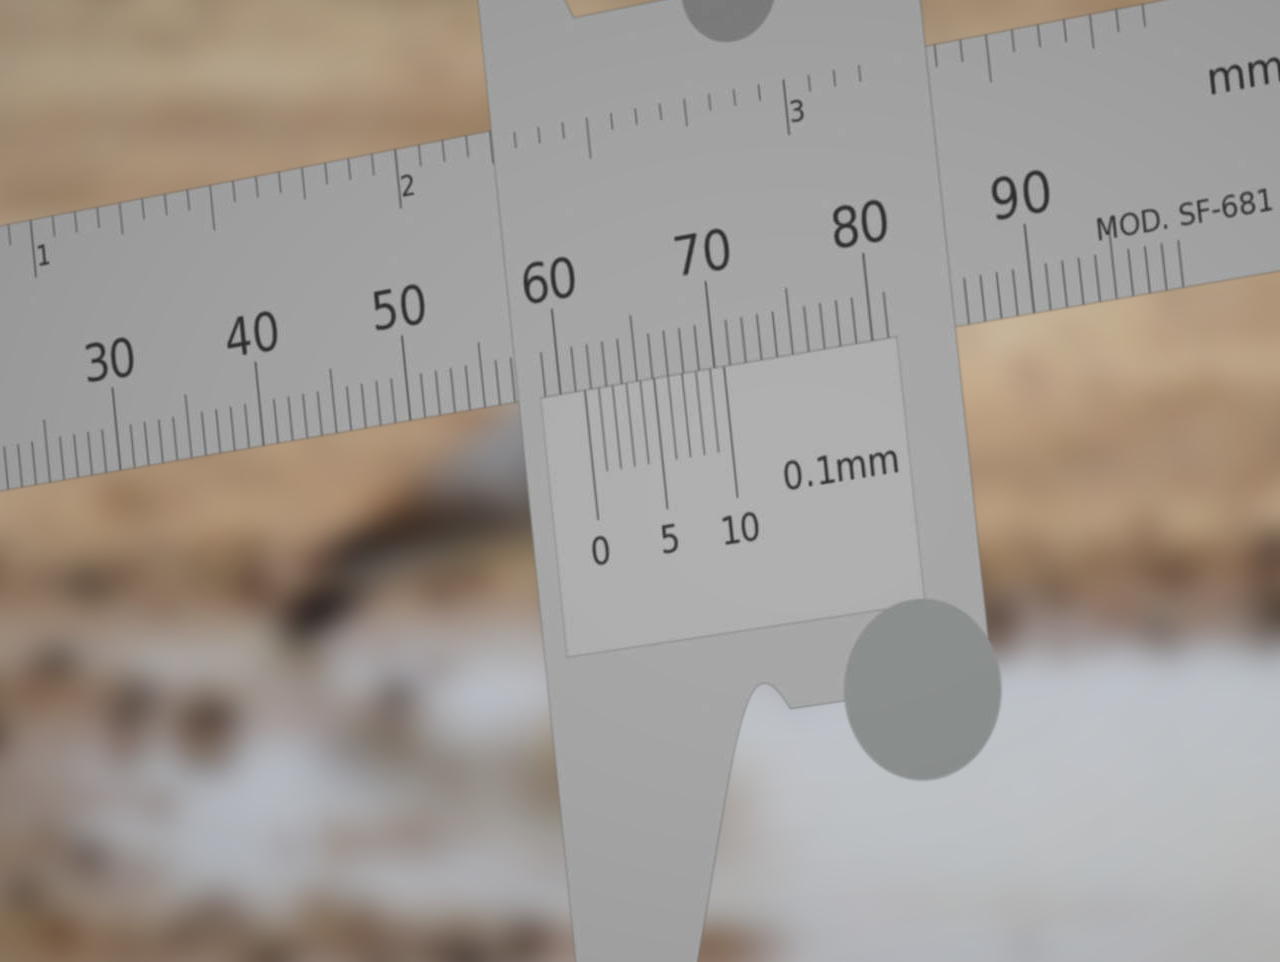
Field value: {"value": 61.6, "unit": "mm"}
